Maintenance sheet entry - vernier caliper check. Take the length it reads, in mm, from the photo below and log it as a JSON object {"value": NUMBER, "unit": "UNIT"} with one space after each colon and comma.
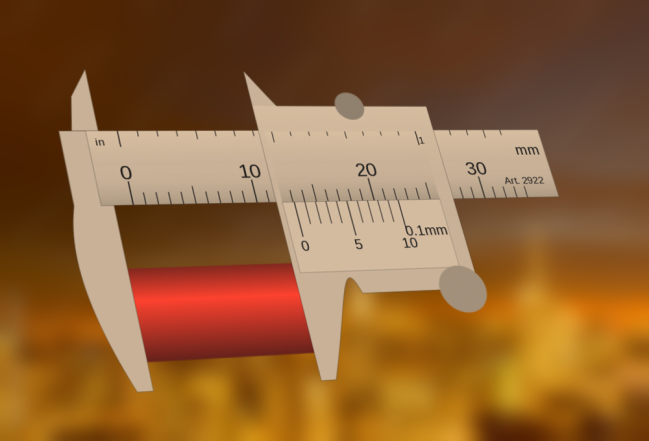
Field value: {"value": 13.1, "unit": "mm"}
